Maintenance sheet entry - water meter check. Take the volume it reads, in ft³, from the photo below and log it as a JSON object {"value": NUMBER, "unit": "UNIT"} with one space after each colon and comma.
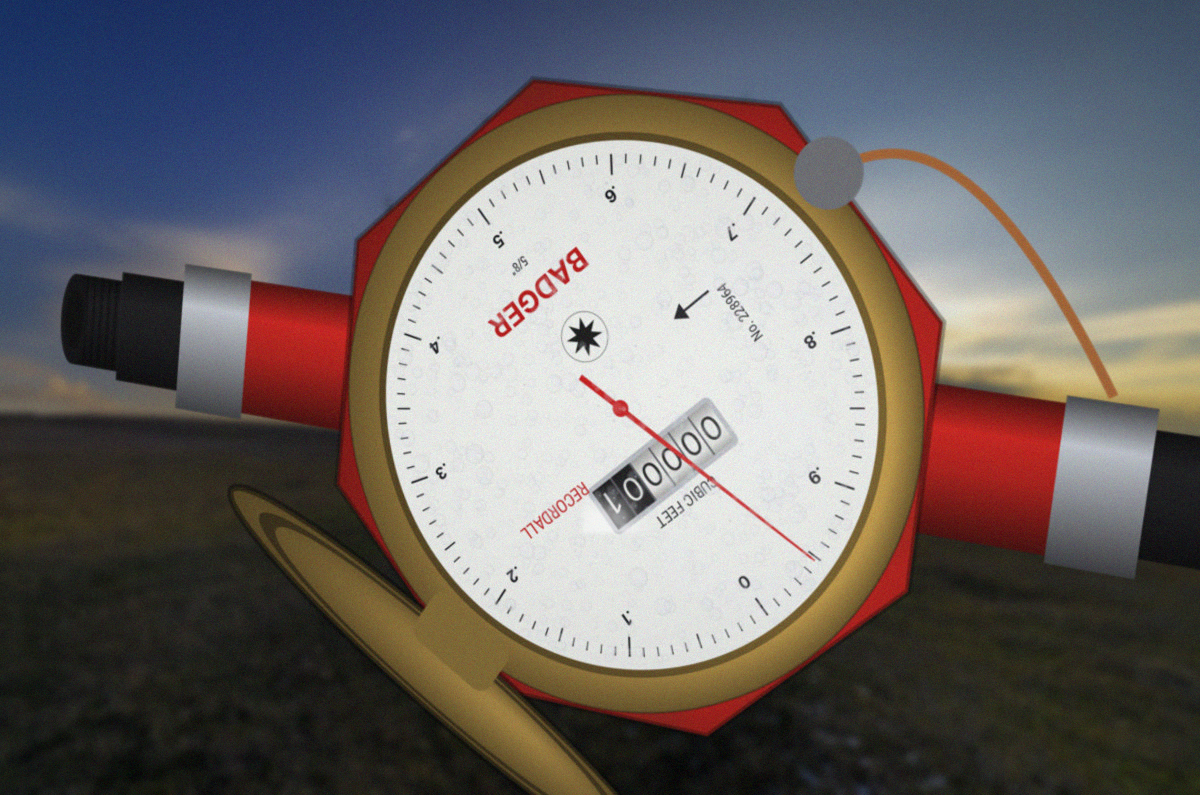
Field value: {"value": 0.95, "unit": "ft³"}
